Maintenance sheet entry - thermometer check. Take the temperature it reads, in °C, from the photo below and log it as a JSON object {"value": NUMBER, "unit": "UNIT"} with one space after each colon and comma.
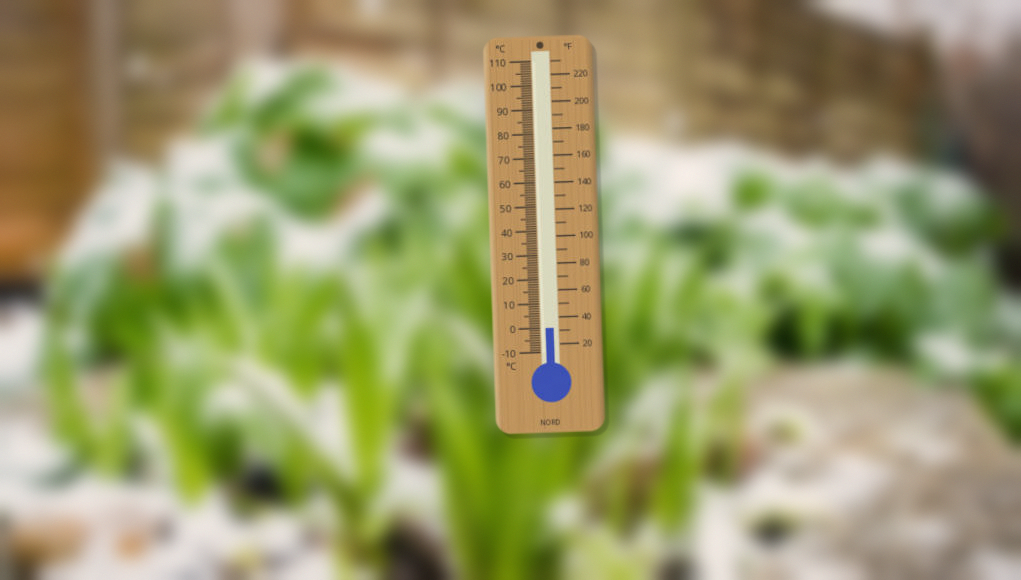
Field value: {"value": 0, "unit": "°C"}
